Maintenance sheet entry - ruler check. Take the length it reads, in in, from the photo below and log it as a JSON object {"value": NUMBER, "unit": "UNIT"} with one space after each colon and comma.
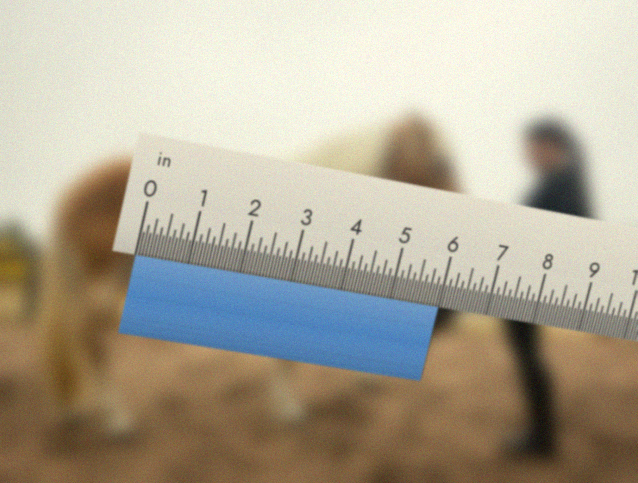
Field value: {"value": 6, "unit": "in"}
